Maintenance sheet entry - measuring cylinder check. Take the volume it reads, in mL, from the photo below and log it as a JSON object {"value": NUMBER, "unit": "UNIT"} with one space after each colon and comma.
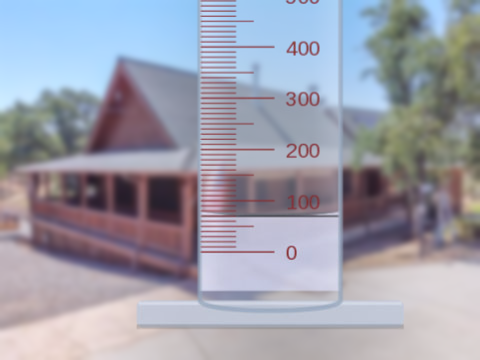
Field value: {"value": 70, "unit": "mL"}
